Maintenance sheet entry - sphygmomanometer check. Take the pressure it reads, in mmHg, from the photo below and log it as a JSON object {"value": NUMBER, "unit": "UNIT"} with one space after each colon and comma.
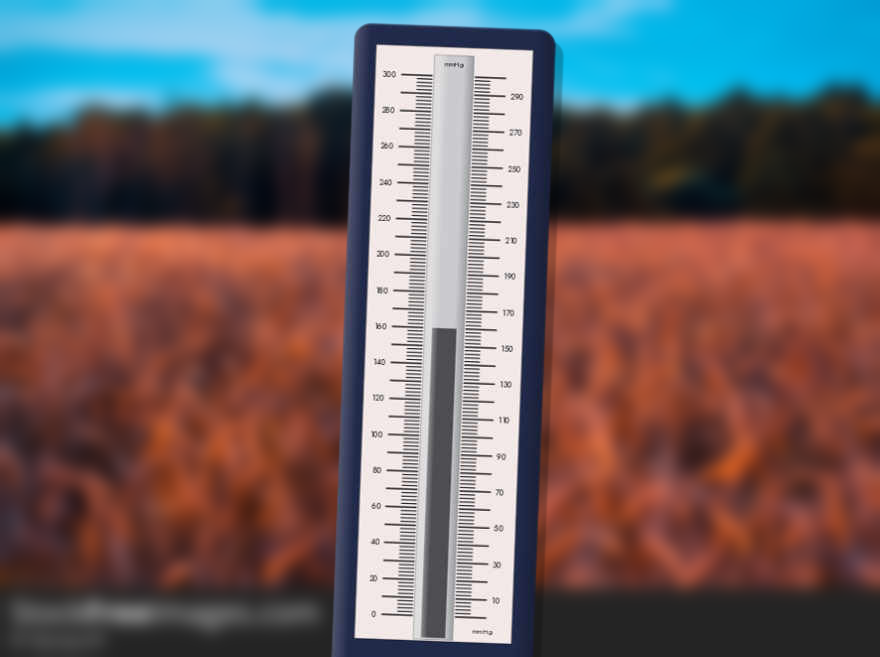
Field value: {"value": 160, "unit": "mmHg"}
